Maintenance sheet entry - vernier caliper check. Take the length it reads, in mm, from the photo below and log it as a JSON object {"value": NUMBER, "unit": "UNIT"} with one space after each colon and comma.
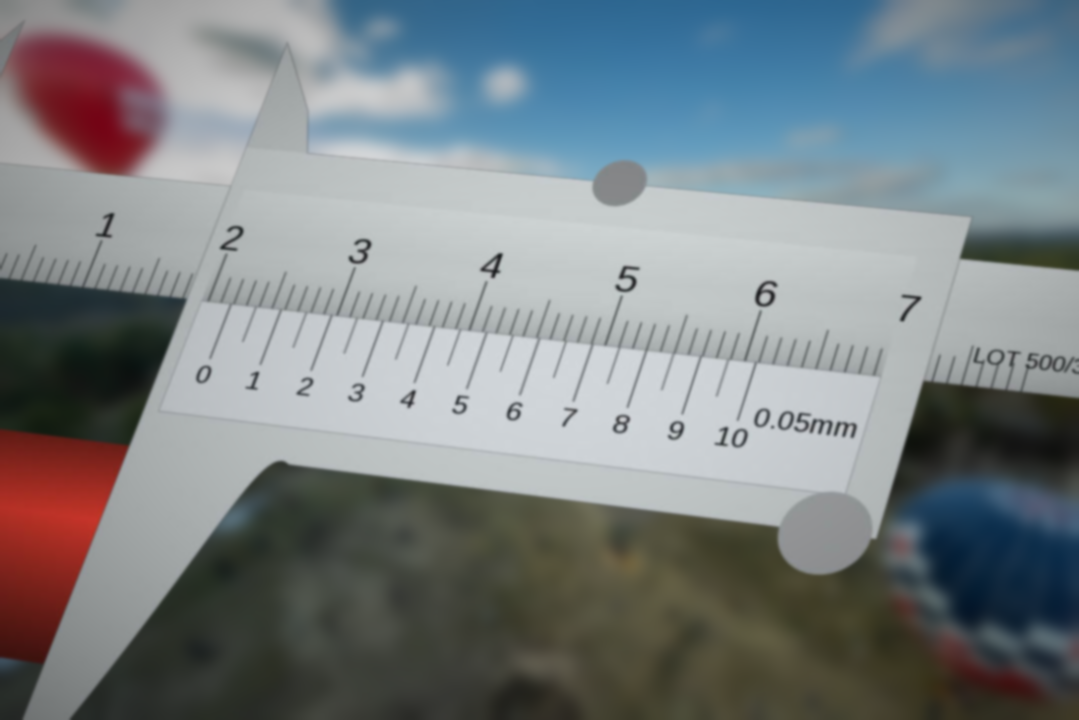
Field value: {"value": 21.8, "unit": "mm"}
